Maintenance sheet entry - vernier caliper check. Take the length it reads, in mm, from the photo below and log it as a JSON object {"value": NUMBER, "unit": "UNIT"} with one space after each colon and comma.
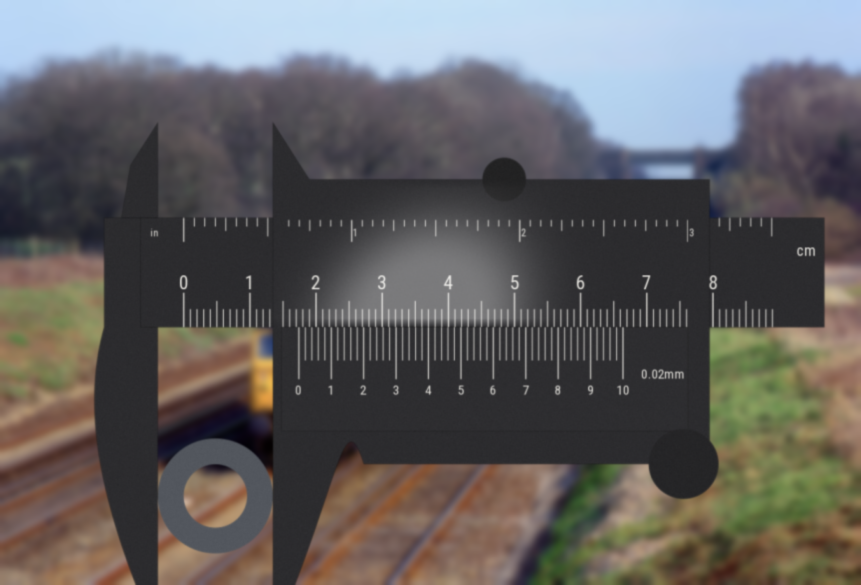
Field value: {"value": 17.4, "unit": "mm"}
